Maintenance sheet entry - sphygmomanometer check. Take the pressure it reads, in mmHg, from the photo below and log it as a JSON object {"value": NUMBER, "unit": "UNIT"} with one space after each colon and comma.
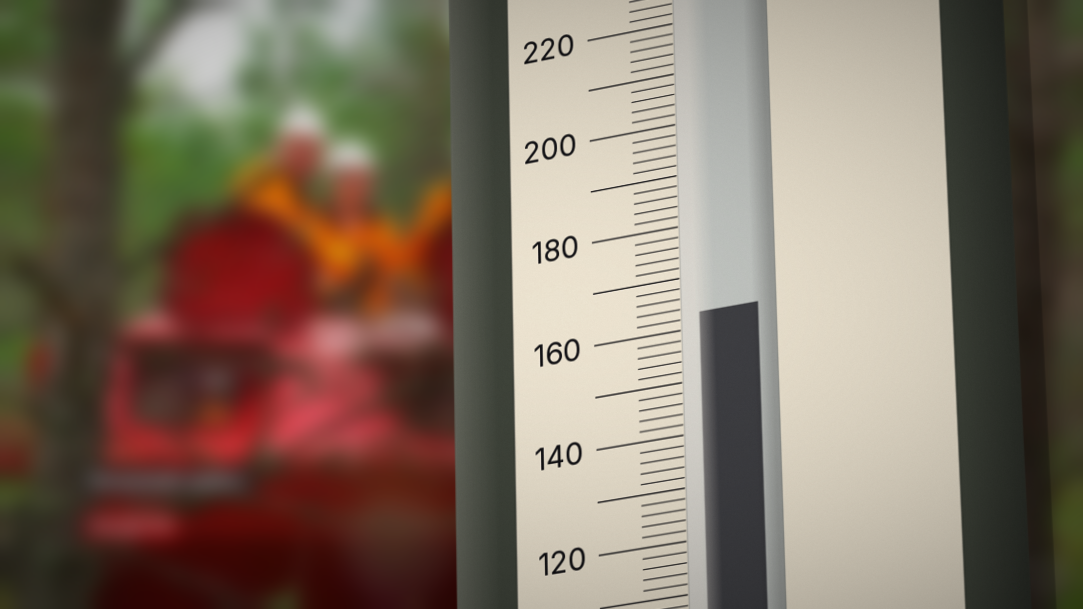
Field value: {"value": 163, "unit": "mmHg"}
